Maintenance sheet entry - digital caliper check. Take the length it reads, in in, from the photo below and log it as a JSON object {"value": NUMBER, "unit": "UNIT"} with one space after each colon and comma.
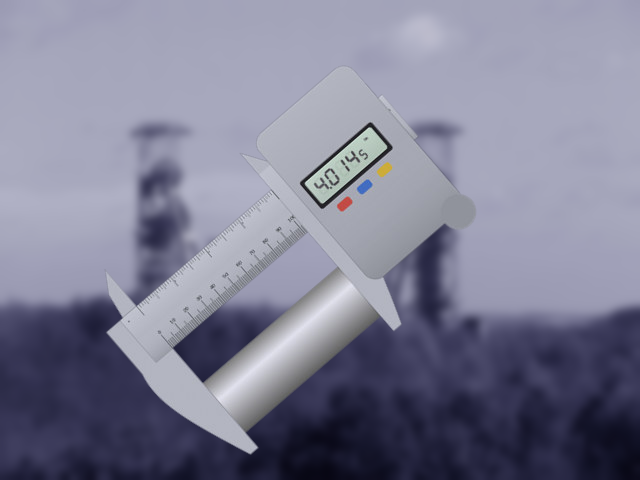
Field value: {"value": 4.0145, "unit": "in"}
